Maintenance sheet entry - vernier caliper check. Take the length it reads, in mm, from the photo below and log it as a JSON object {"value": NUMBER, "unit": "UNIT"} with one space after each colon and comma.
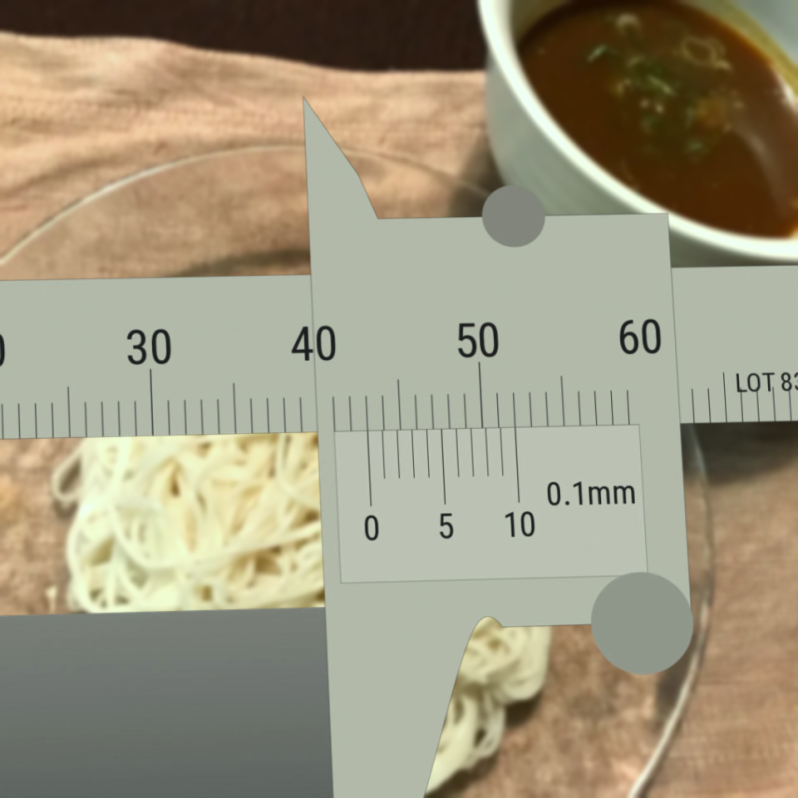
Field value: {"value": 43.0, "unit": "mm"}
